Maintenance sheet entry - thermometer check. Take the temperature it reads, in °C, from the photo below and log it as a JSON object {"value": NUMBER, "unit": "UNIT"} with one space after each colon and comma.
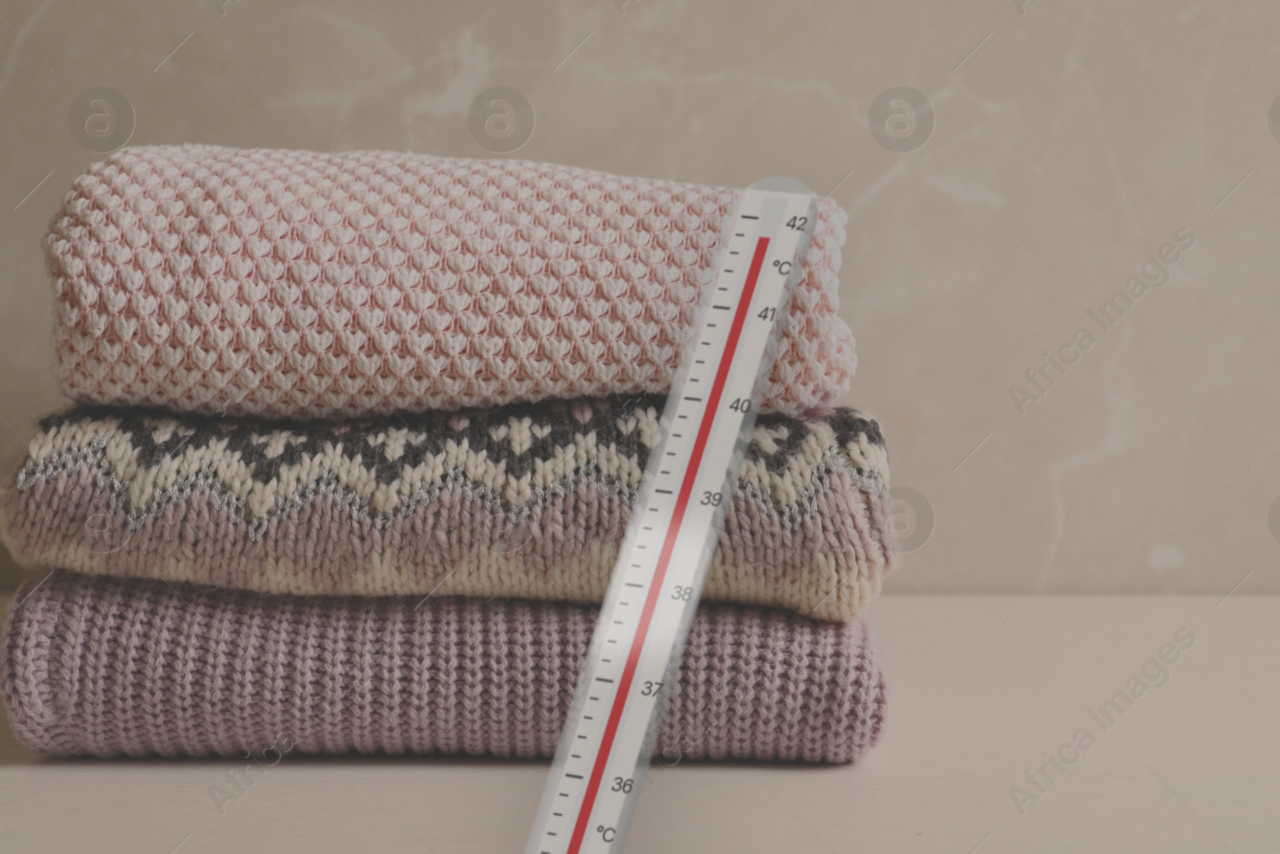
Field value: {"value": 41.8, "unit": "°C"}
